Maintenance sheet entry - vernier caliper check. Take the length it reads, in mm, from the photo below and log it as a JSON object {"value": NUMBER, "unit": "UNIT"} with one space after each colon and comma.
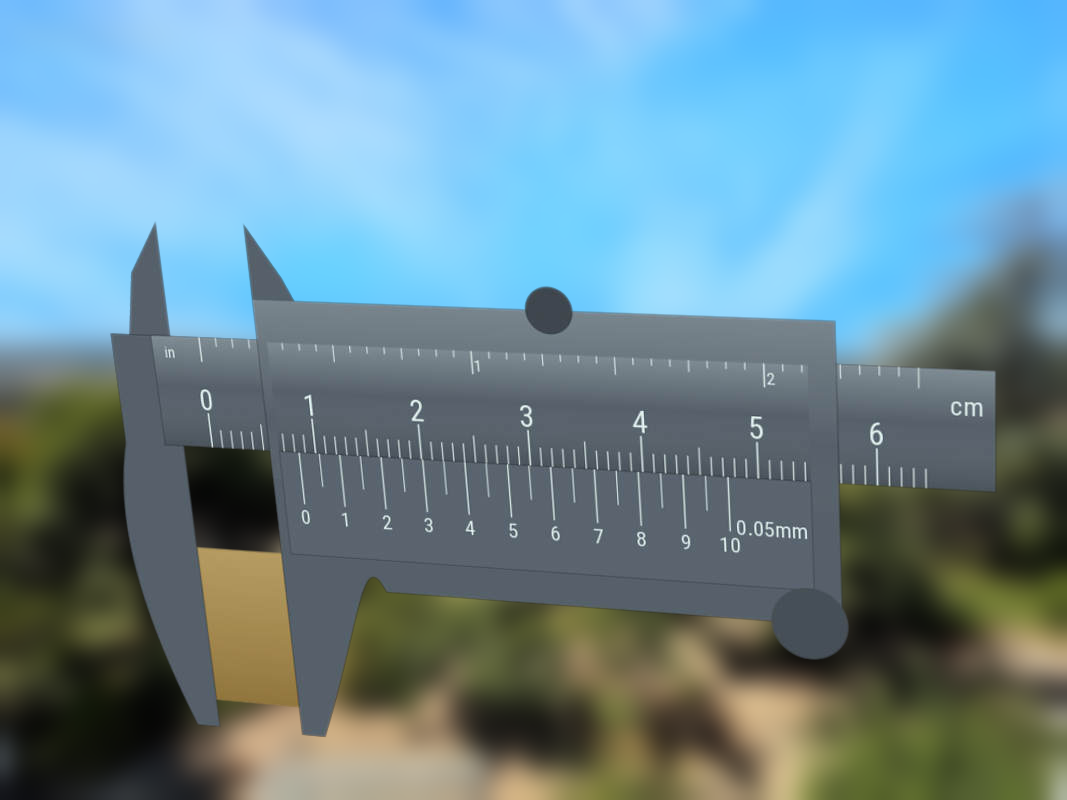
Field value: {"value": 8.4, "unit": "mm"}
